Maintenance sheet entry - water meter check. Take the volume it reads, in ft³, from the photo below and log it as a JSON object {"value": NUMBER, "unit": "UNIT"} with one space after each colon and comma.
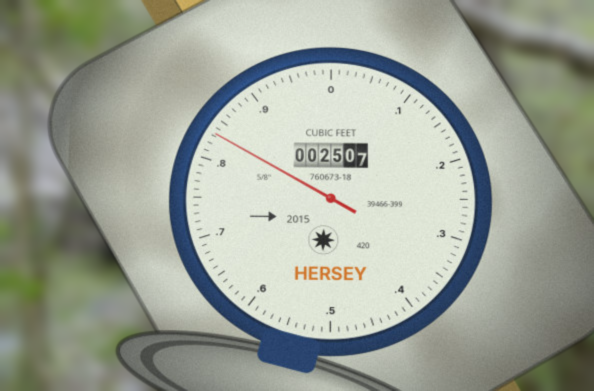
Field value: {"value": 2506.83, "unit": "ft³"}
